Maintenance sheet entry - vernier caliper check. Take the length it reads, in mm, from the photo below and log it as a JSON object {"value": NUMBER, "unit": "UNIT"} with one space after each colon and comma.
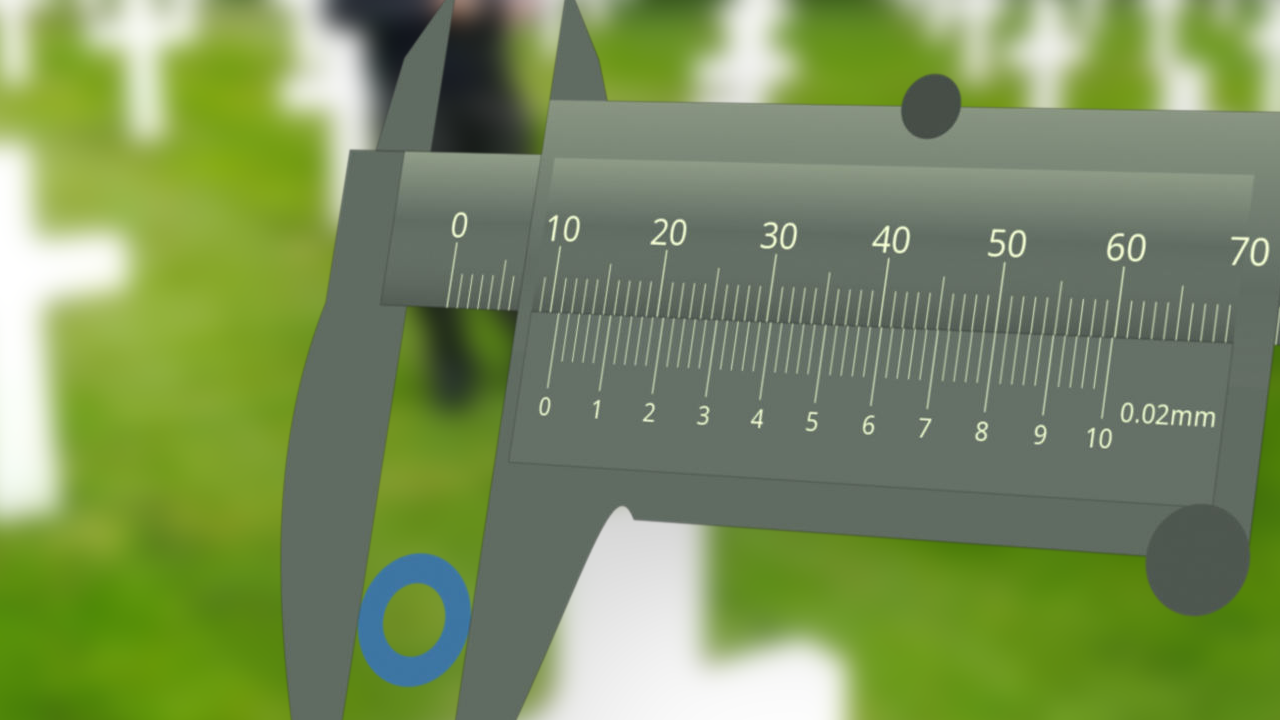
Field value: {"value": 10.8, "unit": "mm"}
